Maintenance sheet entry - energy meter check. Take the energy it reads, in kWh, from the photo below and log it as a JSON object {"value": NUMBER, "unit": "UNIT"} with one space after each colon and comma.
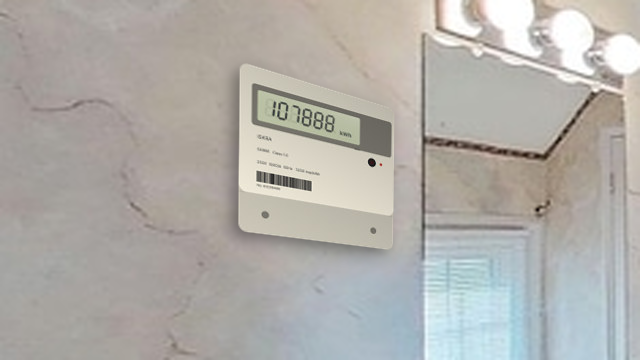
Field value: {"value": 107888, "unit": "kWh"}
